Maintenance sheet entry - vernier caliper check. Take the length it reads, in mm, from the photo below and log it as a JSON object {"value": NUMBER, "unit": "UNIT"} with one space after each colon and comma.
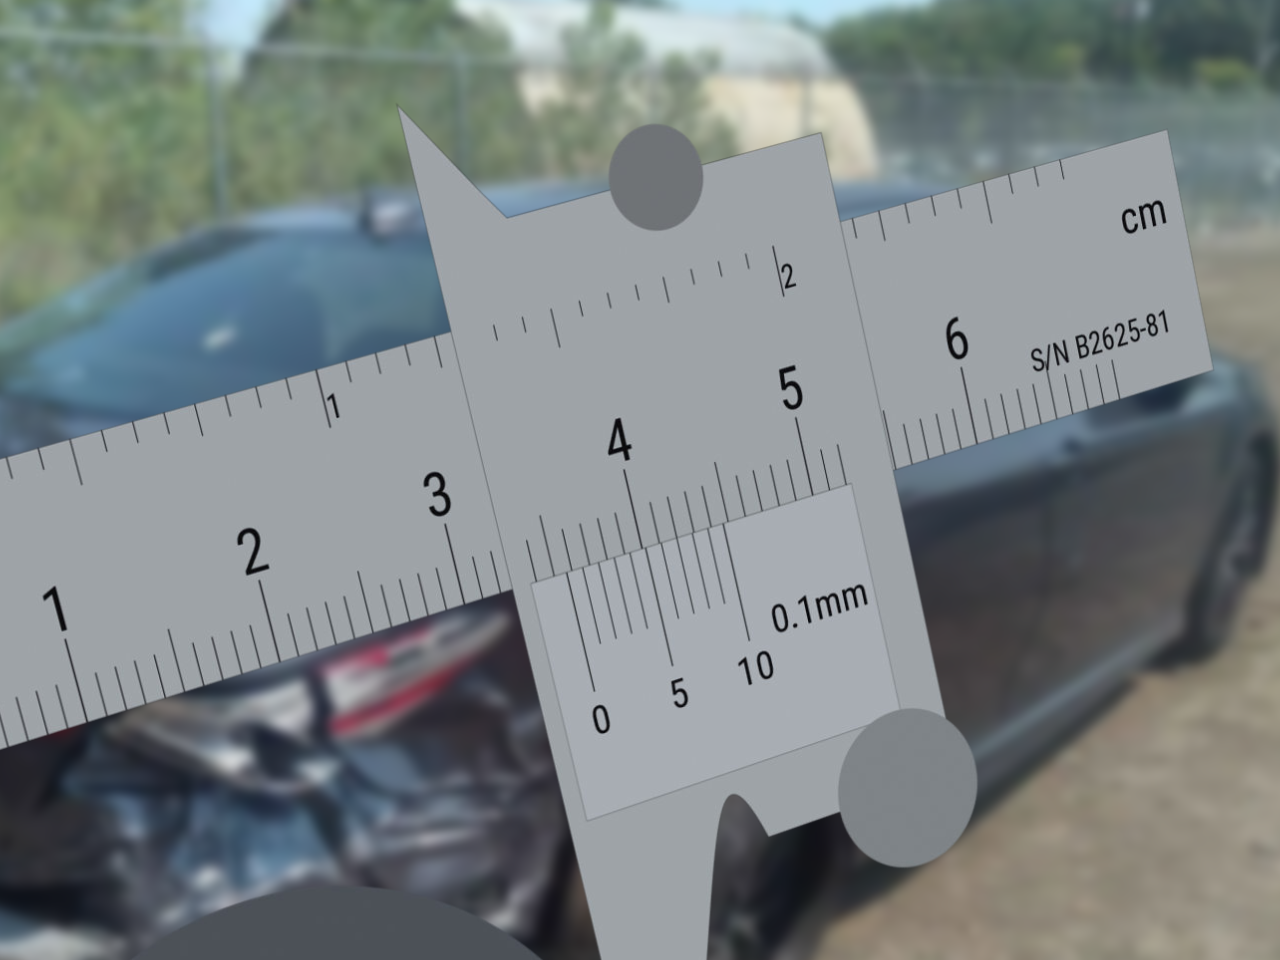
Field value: {"value": 35.7, "unit": "mm"}
